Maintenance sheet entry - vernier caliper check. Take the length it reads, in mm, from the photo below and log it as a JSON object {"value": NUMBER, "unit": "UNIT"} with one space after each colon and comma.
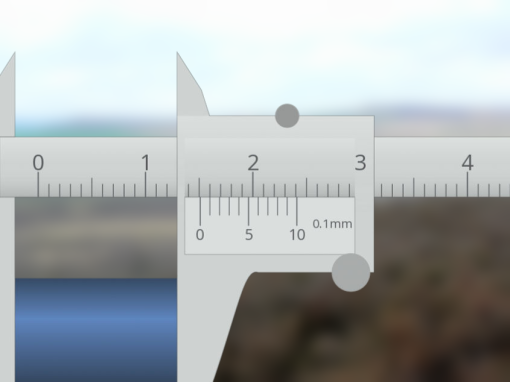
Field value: {"value": 15.1, "unit": "mm"}
